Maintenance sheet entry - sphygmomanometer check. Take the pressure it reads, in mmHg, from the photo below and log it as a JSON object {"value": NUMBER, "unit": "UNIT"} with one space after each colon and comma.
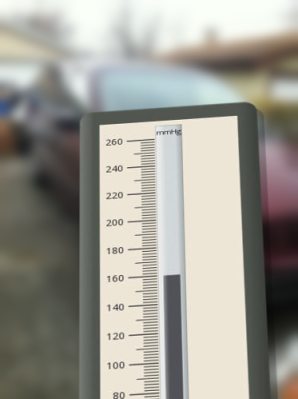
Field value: {"value": 160, "unit": "mmHg"}
